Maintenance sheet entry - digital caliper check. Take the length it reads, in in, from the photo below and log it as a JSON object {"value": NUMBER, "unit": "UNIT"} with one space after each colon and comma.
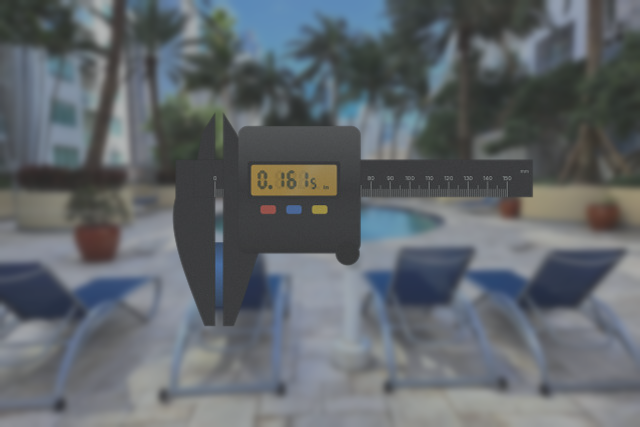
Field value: {"value": 0.1615, "unit": "in"}
